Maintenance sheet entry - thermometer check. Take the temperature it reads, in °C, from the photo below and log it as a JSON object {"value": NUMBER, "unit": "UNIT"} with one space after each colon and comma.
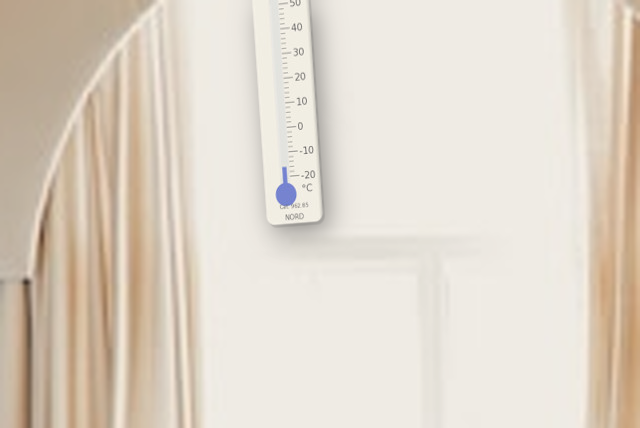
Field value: {"value": -16, "unit": "°C"}
